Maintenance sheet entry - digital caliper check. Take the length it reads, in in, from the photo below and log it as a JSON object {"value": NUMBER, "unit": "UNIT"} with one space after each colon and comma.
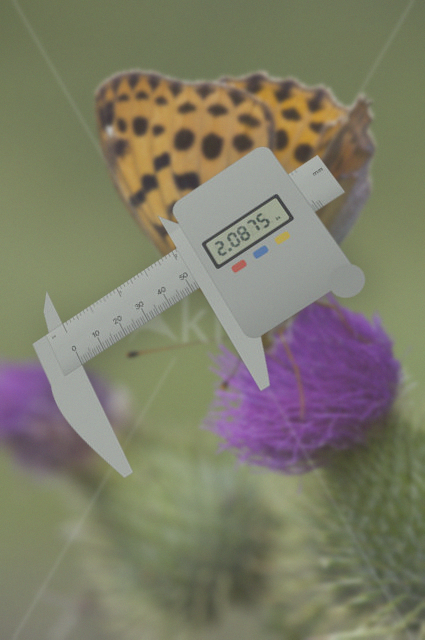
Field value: {"value": 2.0875, "unit": "in"}
